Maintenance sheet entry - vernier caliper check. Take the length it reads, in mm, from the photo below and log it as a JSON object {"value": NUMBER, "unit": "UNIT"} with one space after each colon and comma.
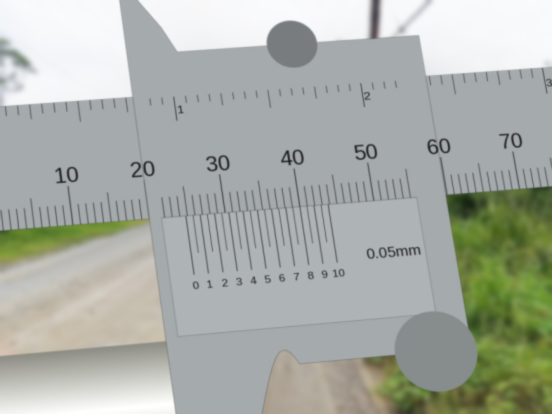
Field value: {"value": 24.8, "unit": "mm"}
